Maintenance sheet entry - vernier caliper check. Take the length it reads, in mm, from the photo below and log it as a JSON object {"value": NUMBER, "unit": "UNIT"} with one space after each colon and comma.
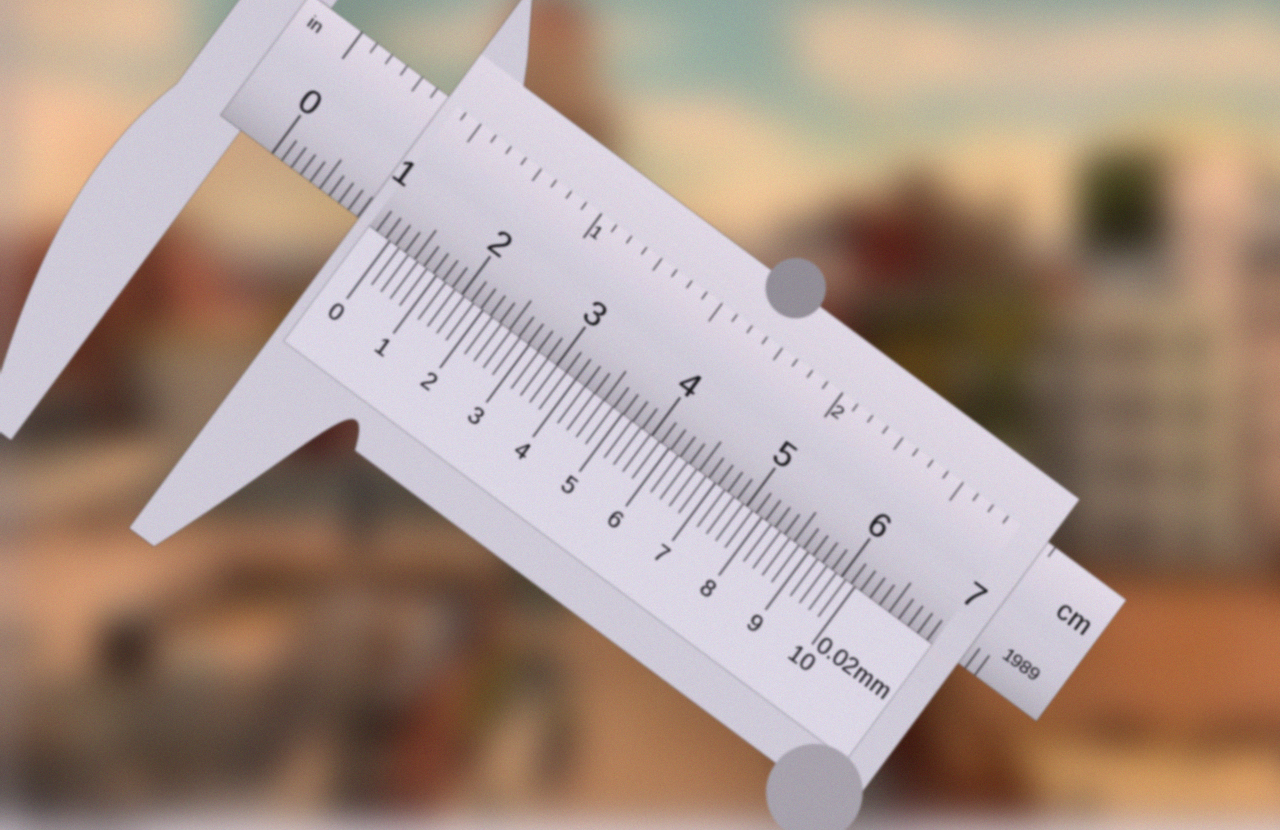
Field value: {"value": 12.4, "unit": "mm"}
